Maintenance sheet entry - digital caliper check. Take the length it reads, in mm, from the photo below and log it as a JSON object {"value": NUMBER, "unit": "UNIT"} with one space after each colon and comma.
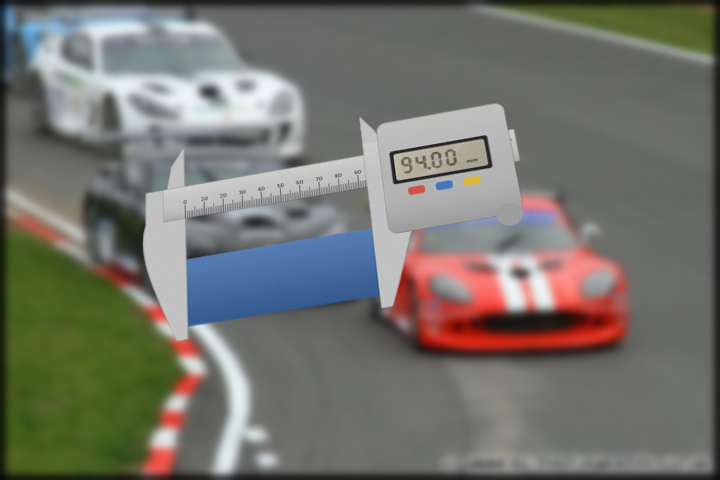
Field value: {"value": 94.00, "unit": "mm"}
